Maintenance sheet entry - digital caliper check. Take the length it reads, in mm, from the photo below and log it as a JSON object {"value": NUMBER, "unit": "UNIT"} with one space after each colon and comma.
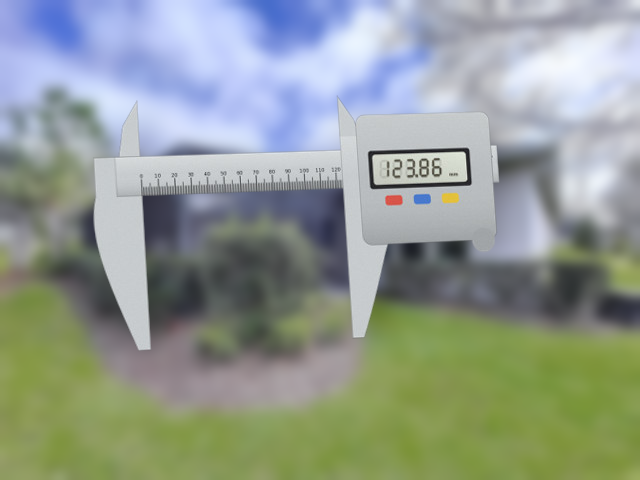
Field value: {"value": 123.86, "unit": "mm"}
